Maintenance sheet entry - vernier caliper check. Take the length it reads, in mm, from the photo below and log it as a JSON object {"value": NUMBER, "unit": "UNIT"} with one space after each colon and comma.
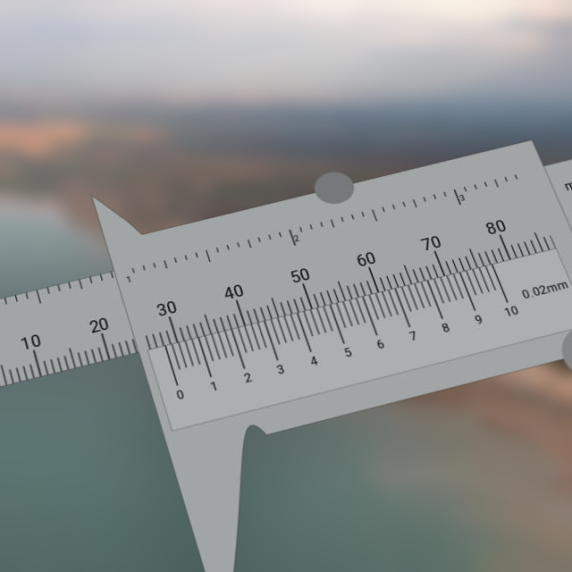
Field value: {"value": 28.2, "unit": "mm"}
